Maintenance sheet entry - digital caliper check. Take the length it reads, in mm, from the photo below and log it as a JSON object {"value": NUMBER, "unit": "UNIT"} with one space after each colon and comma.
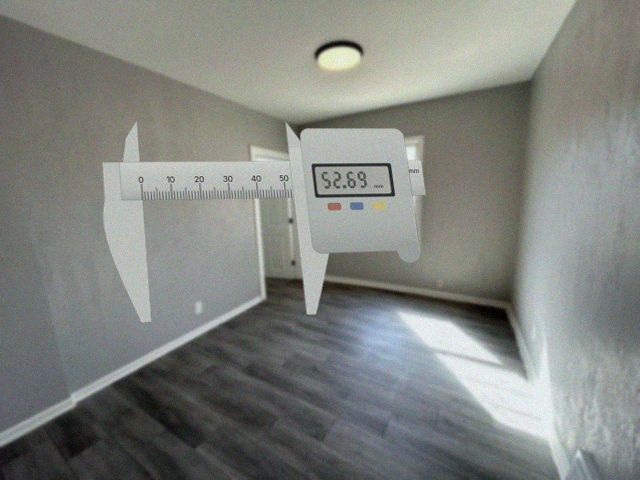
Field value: {"value": 52.69, "unit": "mm"}
